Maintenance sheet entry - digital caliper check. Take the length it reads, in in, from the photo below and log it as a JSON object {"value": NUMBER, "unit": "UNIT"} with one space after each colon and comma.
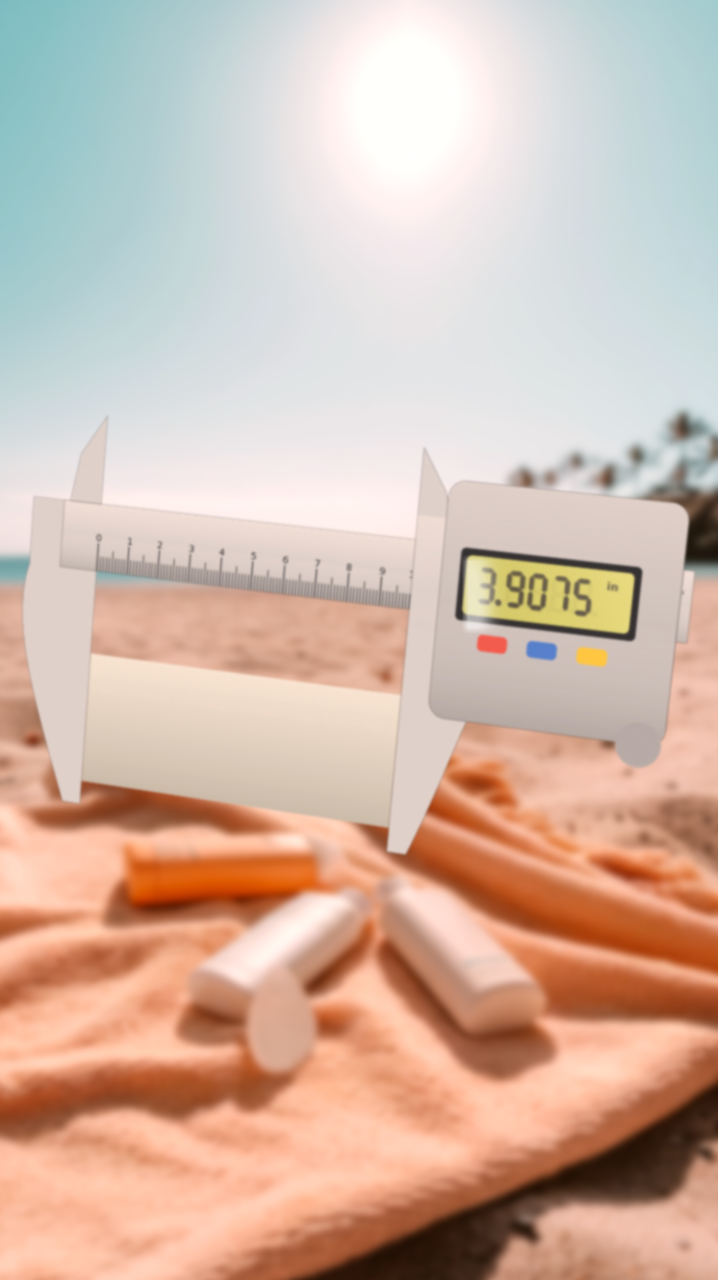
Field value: {"value": 3.9075, "unit": "in"}
